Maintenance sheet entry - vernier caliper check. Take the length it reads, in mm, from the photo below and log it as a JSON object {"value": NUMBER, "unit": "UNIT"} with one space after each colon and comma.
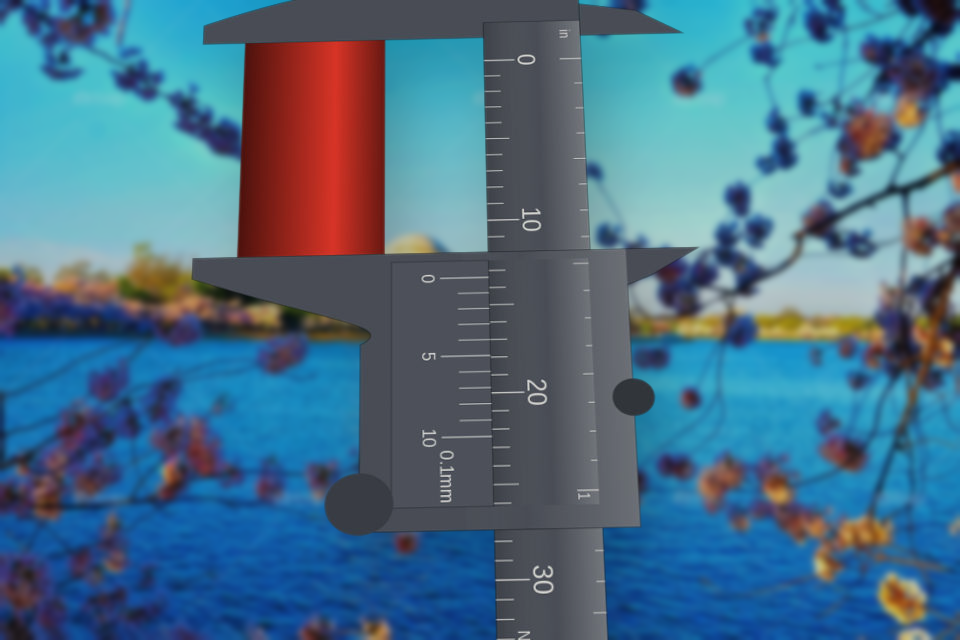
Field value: {"value": 13.4, "unit": "mm"}
